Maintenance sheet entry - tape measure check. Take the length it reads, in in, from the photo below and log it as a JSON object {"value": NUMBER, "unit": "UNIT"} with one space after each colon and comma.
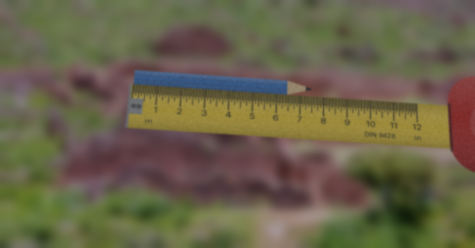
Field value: {"value": 7.5, "unit": "in"}
